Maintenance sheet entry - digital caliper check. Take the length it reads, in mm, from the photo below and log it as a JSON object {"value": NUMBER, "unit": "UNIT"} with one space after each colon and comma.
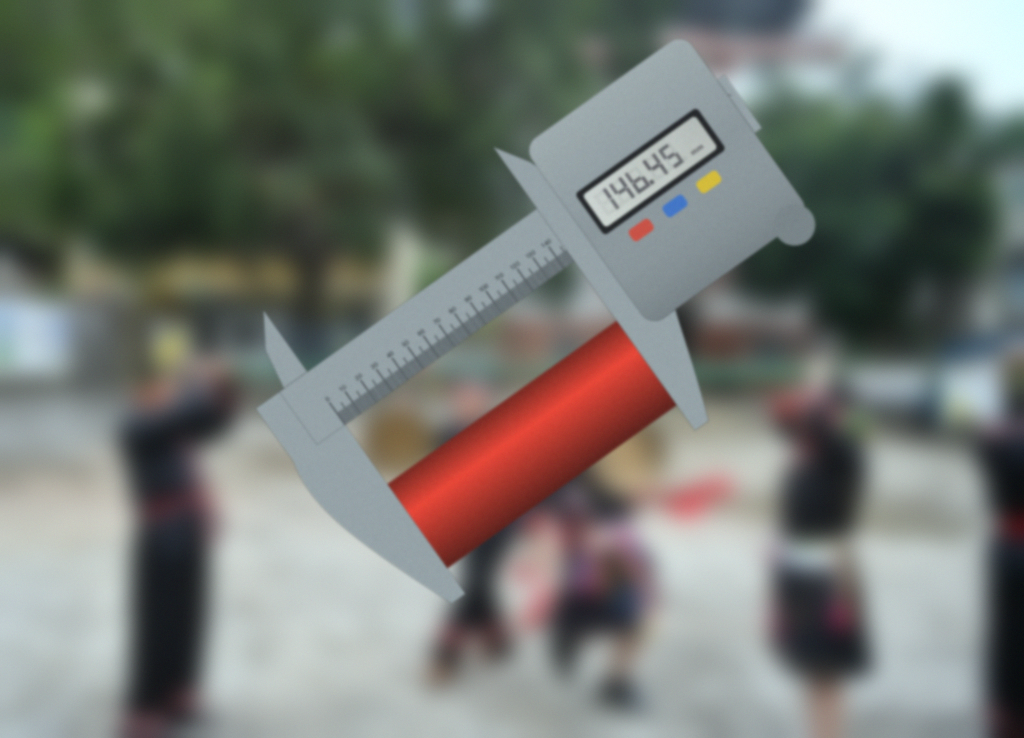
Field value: {"value": 146.45, "unit": "mm"}
